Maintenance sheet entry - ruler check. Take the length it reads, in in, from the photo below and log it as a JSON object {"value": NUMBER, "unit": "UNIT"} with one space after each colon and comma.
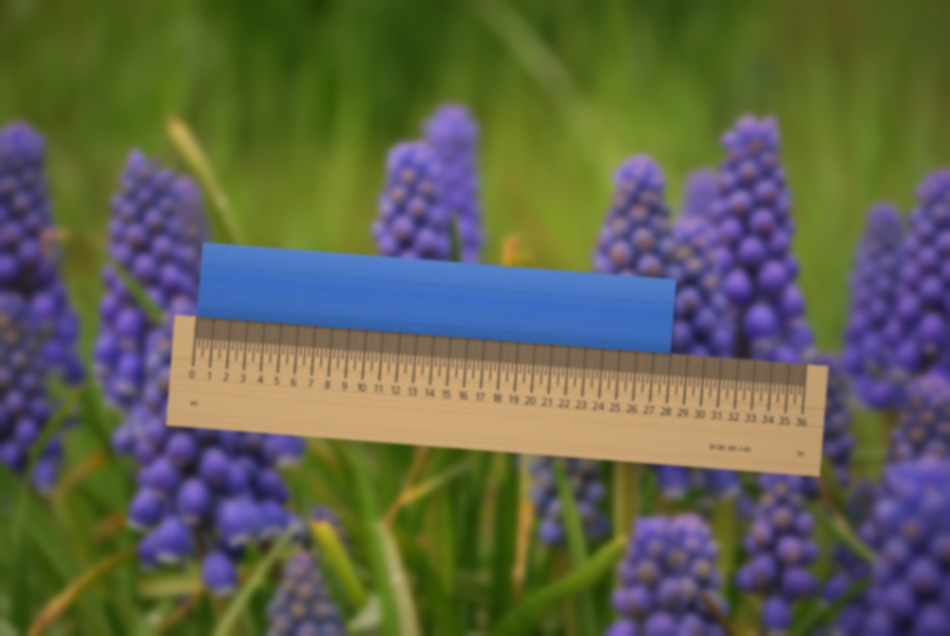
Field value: {"value": 28, "unit": "in"}
